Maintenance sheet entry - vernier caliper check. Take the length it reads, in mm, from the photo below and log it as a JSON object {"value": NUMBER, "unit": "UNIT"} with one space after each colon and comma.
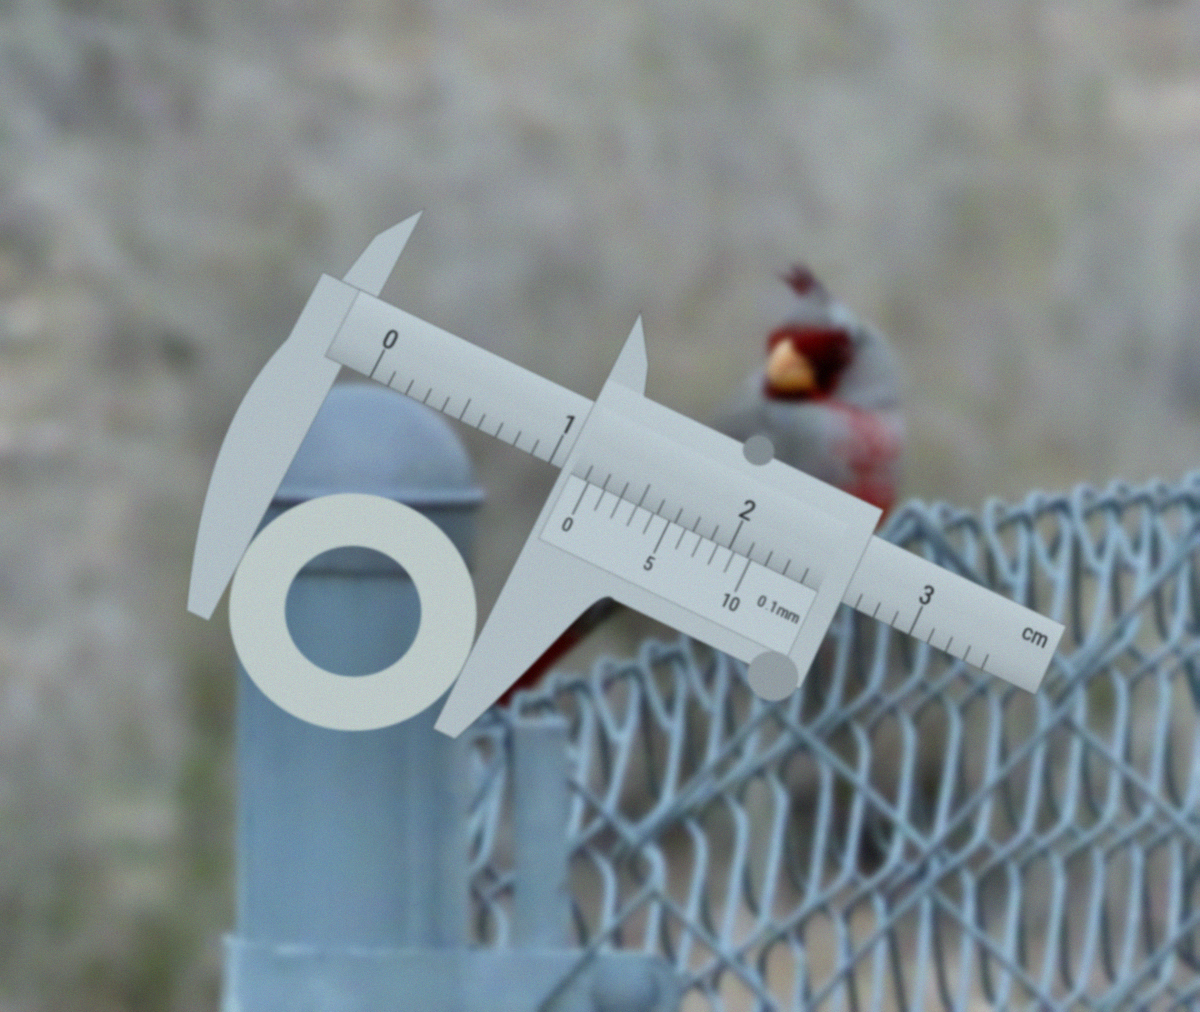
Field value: {"value": 12.2, "unit": "mm"}
